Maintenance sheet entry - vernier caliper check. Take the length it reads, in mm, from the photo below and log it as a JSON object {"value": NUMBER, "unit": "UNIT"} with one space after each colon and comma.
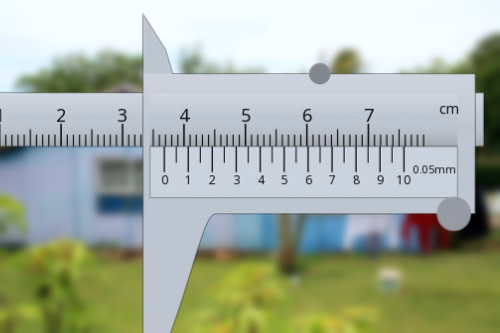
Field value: {"value": 36.8, "unit": "mm"}
